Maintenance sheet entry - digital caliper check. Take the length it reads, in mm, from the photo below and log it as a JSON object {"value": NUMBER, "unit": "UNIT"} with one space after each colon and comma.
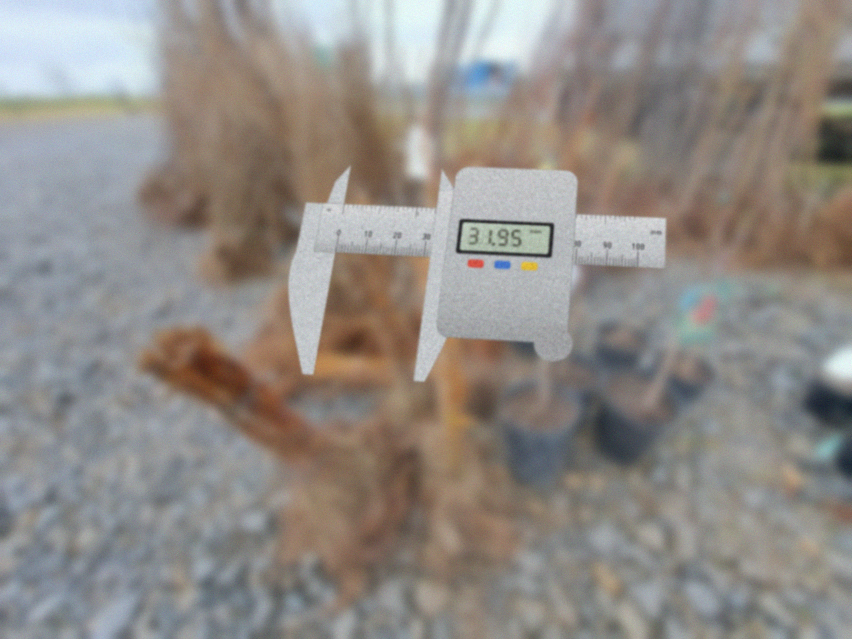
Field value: {"value": 31.95, "unit": "mm"}
